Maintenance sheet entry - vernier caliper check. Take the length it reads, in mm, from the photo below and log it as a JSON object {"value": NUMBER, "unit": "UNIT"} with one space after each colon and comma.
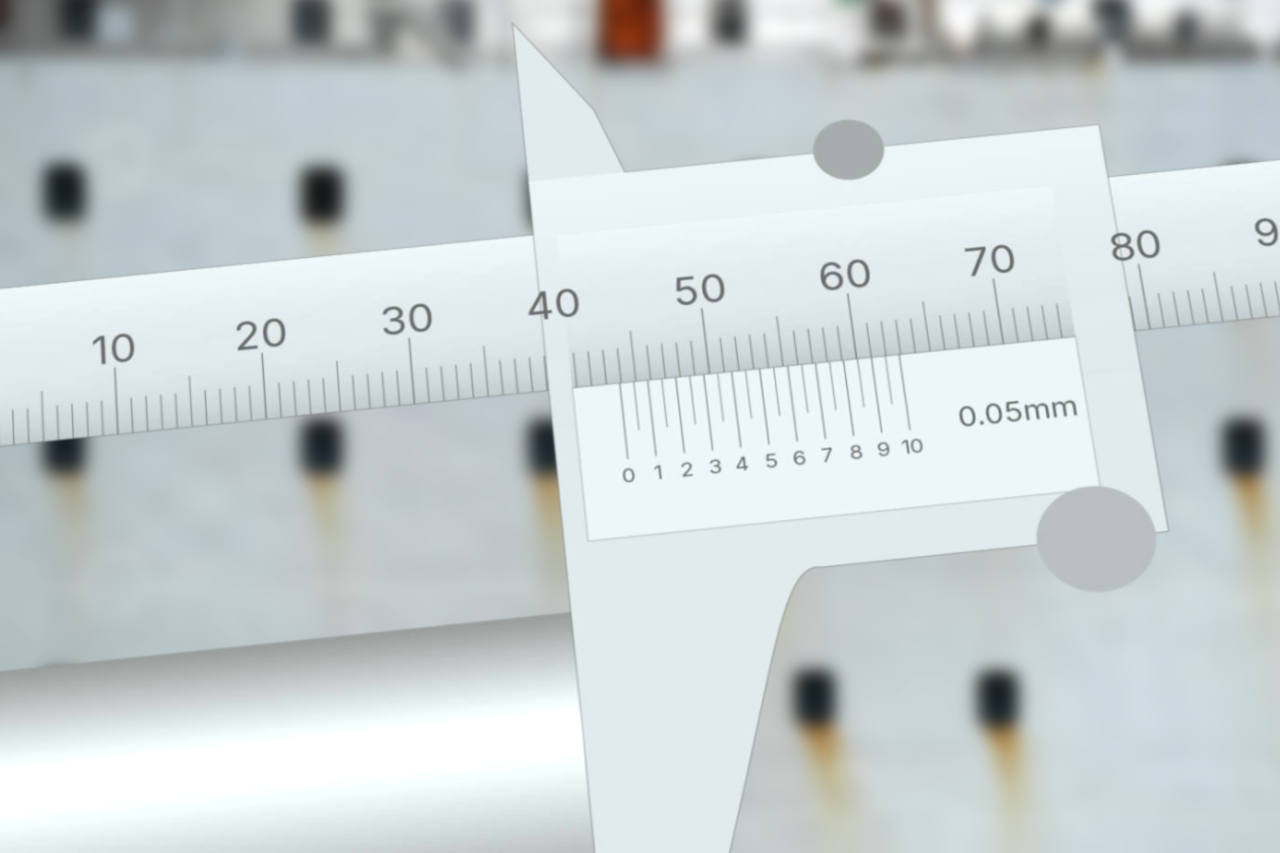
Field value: {"value": 43.9, "unit": "mm"}
